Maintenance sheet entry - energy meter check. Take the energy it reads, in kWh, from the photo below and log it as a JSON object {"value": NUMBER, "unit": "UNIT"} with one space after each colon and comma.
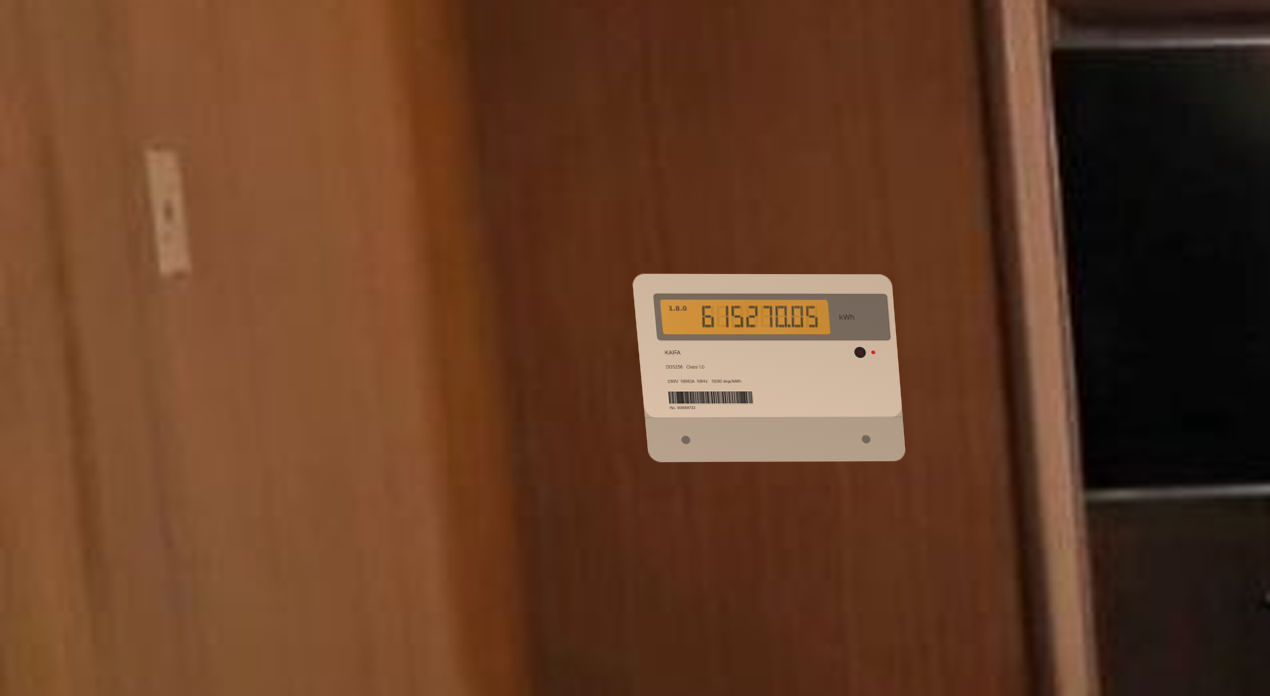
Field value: {"value": 615270.05, "unit": "kWh"}
